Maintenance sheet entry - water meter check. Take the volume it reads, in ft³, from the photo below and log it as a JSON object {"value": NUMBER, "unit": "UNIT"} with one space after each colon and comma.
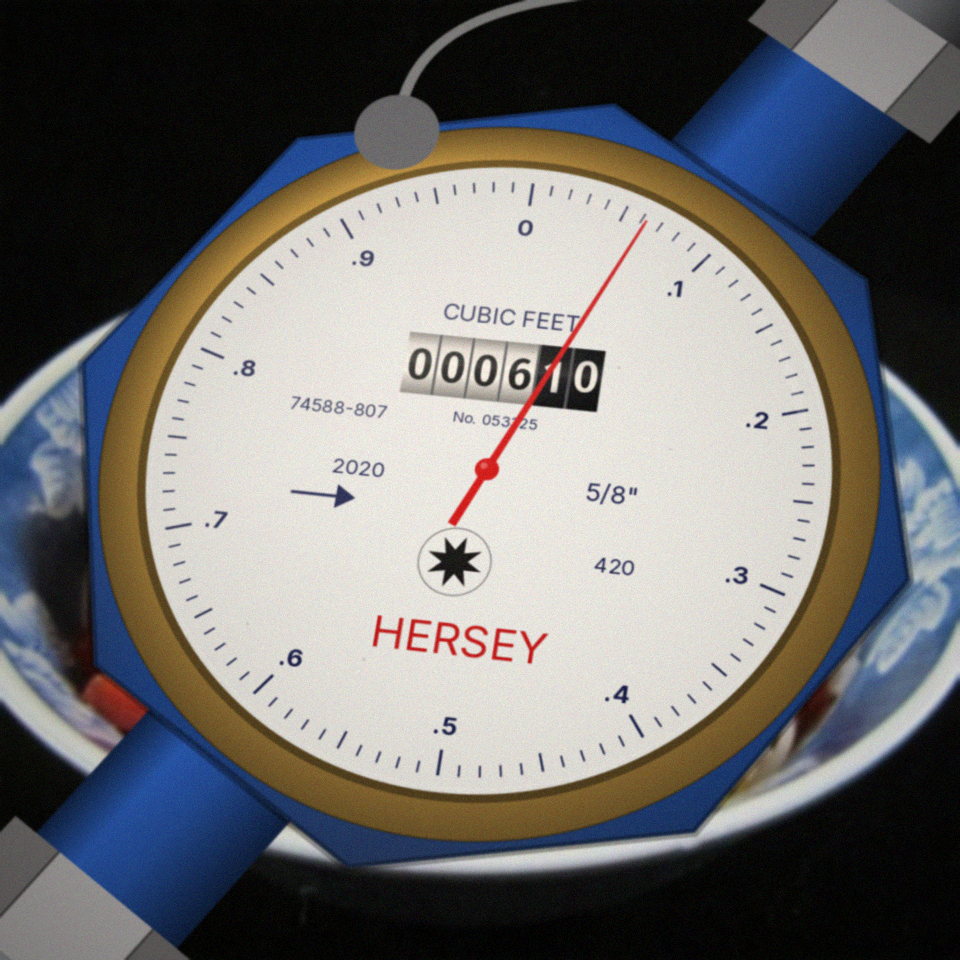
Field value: {"value": 610.06, "unit": "ft³"}
